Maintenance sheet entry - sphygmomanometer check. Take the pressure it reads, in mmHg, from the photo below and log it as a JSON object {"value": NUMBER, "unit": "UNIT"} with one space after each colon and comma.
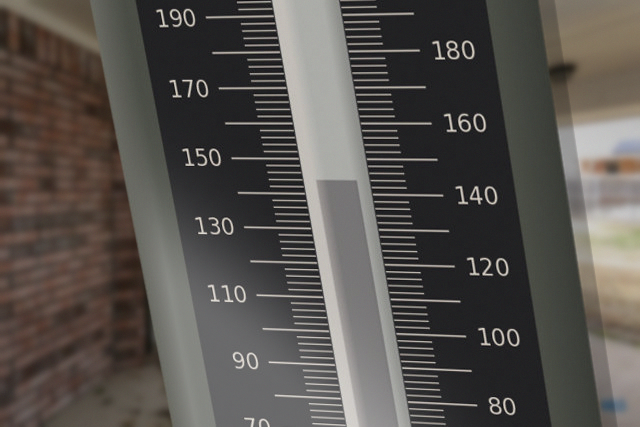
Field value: {"value": 144, "unit": "mmHg"}
